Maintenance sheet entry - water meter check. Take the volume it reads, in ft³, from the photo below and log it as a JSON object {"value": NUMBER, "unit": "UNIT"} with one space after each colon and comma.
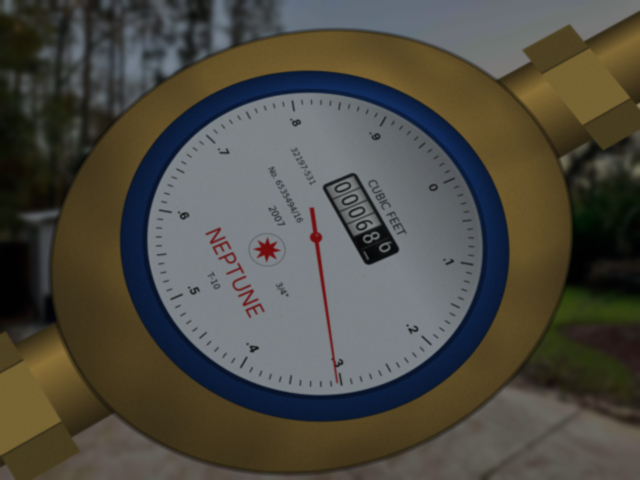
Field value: {"value": 686.30, "unit": "ft³"}
